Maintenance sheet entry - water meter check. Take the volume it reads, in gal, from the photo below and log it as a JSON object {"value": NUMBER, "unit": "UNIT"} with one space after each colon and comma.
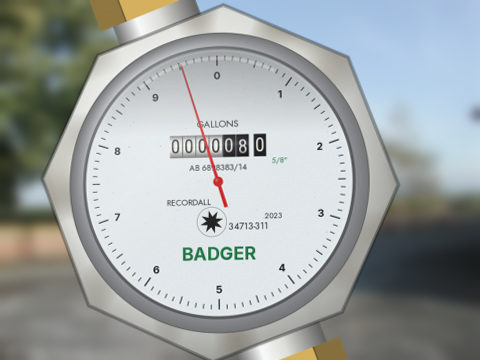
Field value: {"value": 79.5, "unit": "gal"}
